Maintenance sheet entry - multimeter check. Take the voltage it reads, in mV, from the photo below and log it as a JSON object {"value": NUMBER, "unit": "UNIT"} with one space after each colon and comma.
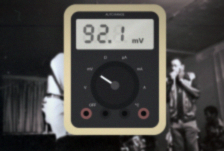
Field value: {"value": 92.1, "unit": "mV"}
